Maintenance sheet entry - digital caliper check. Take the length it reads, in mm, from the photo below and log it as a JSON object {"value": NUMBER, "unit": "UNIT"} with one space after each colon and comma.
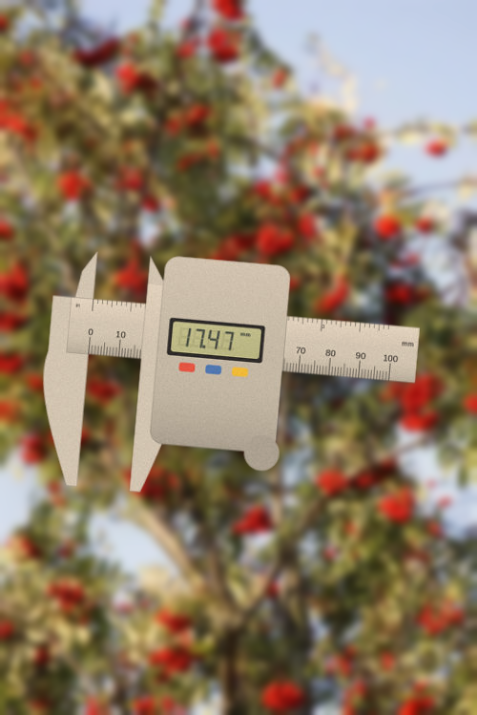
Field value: {"value": 17.47, "unit": "mm"}
